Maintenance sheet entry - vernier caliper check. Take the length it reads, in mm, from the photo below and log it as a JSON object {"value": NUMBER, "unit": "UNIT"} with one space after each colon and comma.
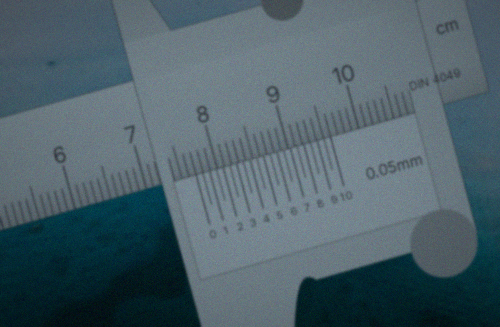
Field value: {"value": 77.0, "unit": "mm"}
